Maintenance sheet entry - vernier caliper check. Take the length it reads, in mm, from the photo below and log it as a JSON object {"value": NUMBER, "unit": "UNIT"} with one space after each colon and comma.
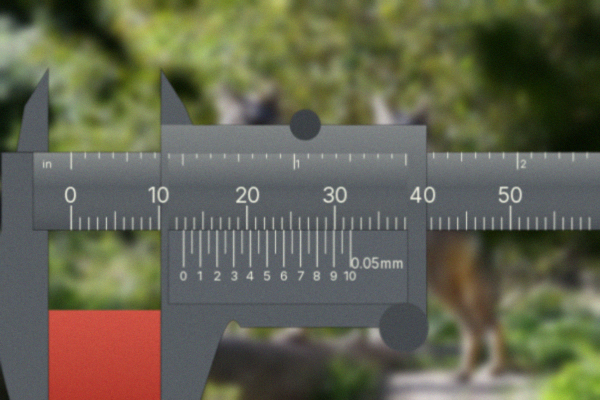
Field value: {"value": 12.8, "unit": "mm"}
